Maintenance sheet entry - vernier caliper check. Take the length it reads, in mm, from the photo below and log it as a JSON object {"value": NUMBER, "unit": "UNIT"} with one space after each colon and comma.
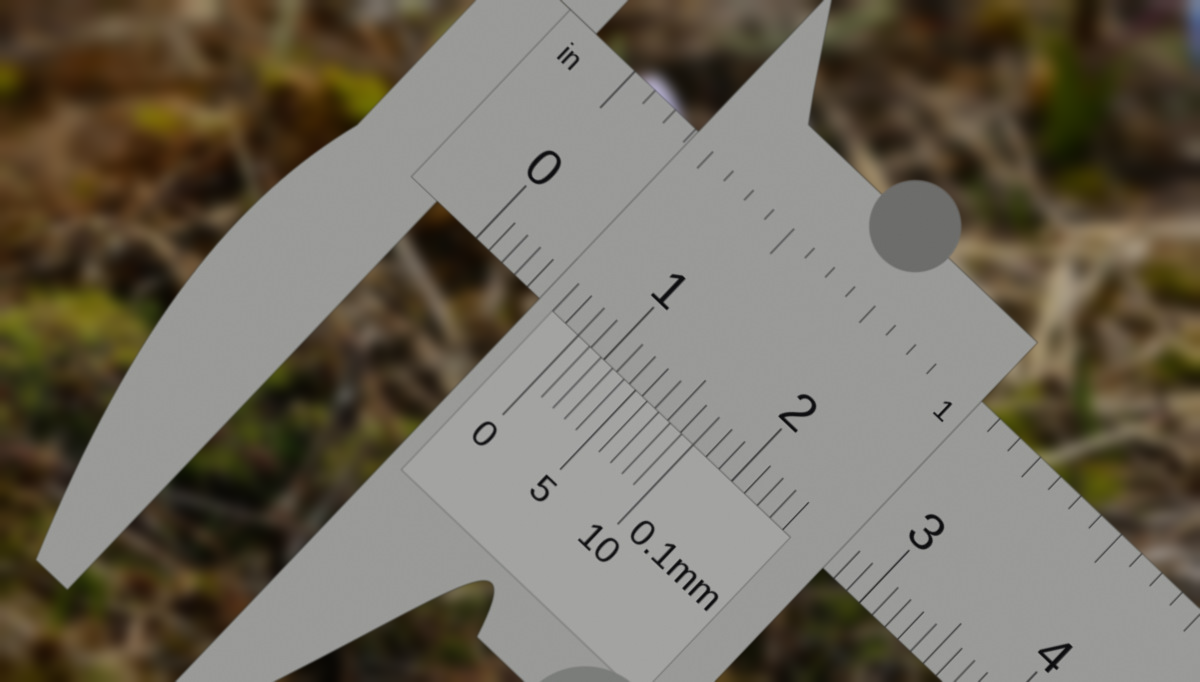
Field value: {"value": 8.0, "unit": "mm"}
